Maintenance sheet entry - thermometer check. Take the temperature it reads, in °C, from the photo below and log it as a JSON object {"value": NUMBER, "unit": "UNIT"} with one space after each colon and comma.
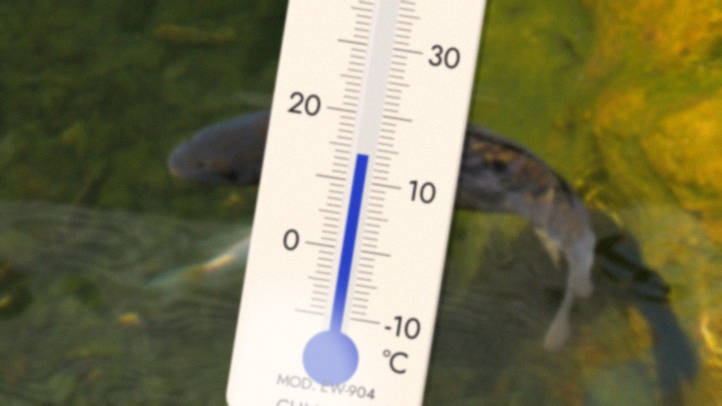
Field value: {"value": 14, "unit": "°C"}
